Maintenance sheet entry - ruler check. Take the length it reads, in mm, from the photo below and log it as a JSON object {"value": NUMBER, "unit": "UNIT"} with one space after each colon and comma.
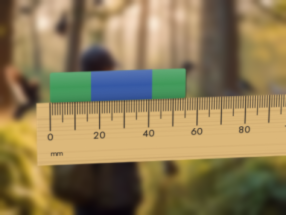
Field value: {"value": 55, "unit": "mm"}
